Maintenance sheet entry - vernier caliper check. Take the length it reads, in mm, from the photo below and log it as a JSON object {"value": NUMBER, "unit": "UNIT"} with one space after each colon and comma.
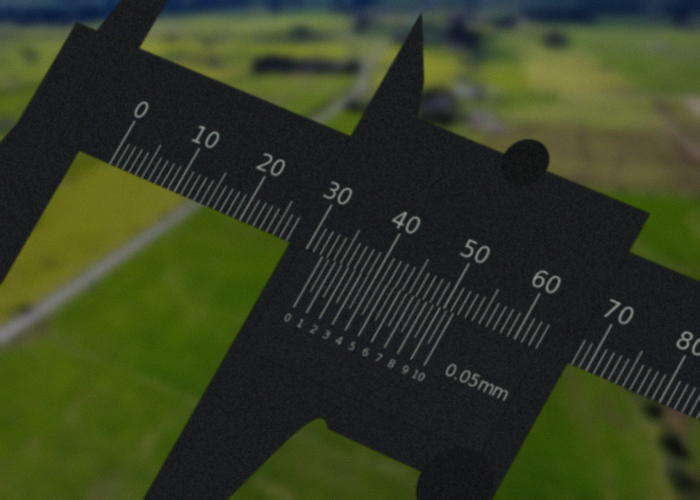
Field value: {"value": 32.4, "unit": "mm"}
